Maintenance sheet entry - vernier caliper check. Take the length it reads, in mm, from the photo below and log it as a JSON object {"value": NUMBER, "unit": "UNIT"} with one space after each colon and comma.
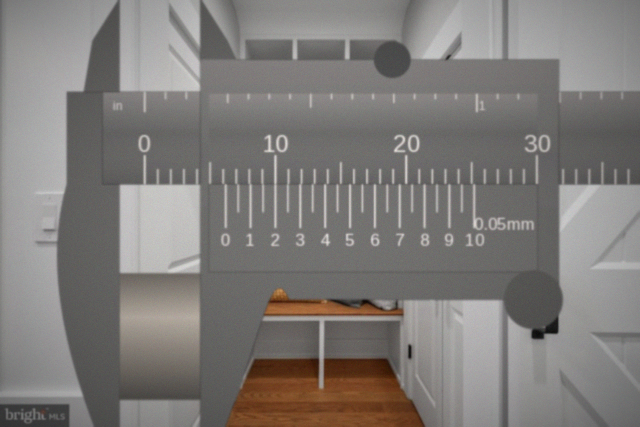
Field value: {"value": 6.2, "unit": "mm"}
